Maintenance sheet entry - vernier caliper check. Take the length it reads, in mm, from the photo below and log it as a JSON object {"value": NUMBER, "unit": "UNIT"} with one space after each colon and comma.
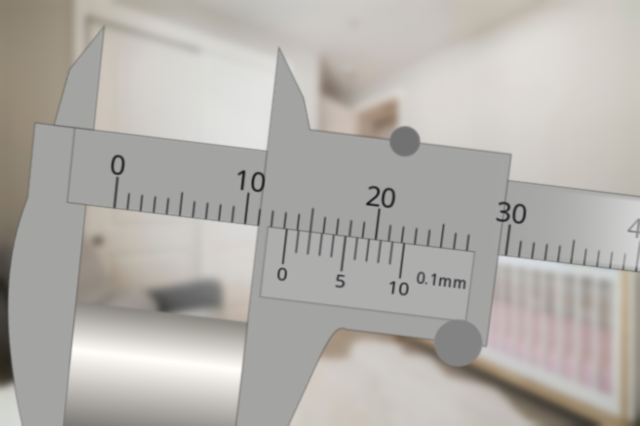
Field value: {"value": 13.2, "unit": "mm"}
